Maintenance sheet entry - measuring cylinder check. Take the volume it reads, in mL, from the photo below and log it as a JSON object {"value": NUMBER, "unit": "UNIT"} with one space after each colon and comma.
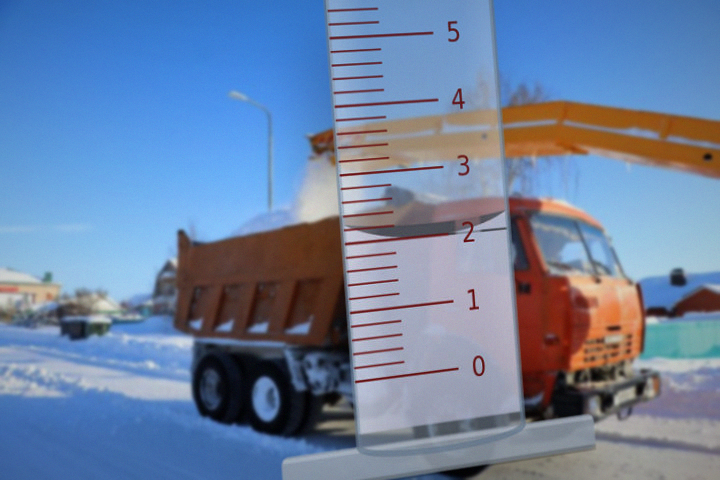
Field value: {"value": 2, "unit": "mL"}
